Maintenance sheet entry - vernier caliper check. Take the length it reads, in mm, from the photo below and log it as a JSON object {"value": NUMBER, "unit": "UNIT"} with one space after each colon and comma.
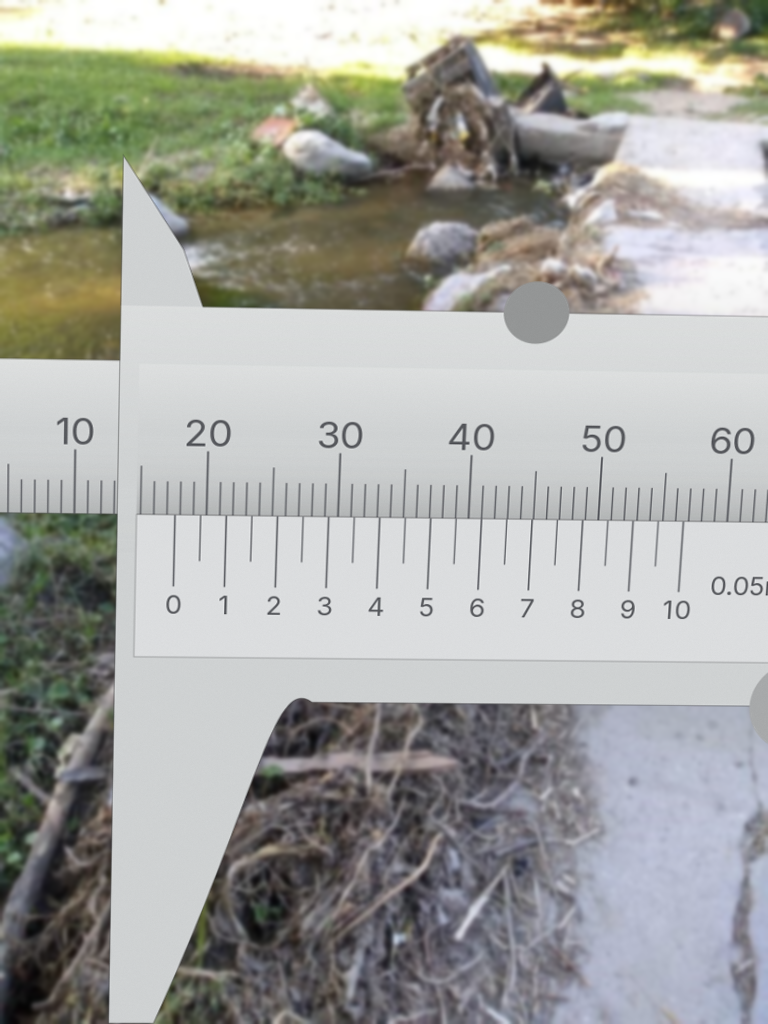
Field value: {"value": 17.6, "unit": "mm"}
